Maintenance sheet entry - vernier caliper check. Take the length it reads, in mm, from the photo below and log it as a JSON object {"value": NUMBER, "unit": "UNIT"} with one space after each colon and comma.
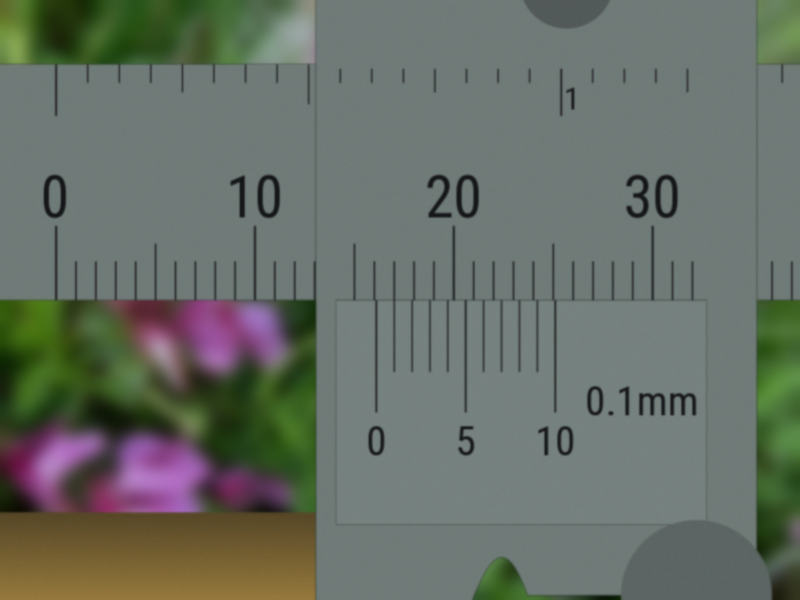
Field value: {"value": 16.1, "unit": "mm"}
